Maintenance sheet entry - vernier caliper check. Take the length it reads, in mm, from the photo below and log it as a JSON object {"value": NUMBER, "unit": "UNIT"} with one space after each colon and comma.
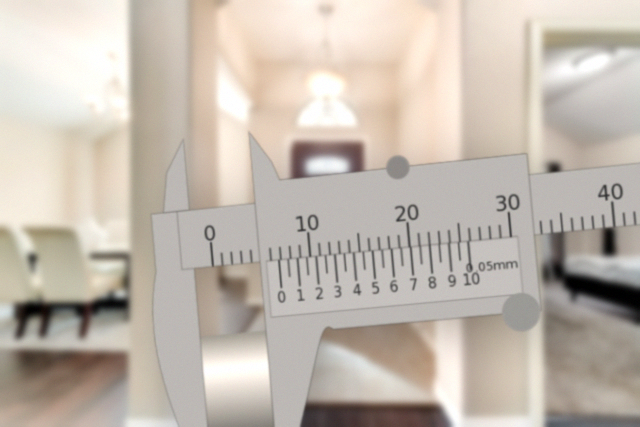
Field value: {"value": 6.8, "unit": "mm"}
